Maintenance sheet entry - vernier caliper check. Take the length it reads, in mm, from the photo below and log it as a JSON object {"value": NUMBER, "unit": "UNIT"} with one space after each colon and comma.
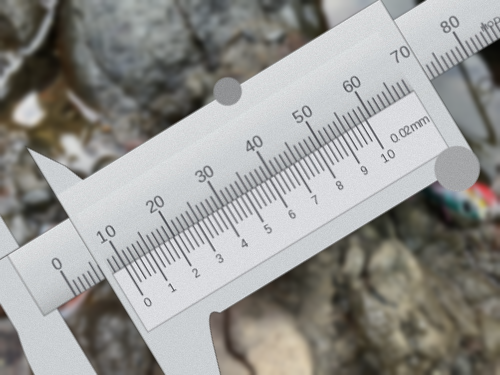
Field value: {"value": 10.0, "unit": "mm"}
